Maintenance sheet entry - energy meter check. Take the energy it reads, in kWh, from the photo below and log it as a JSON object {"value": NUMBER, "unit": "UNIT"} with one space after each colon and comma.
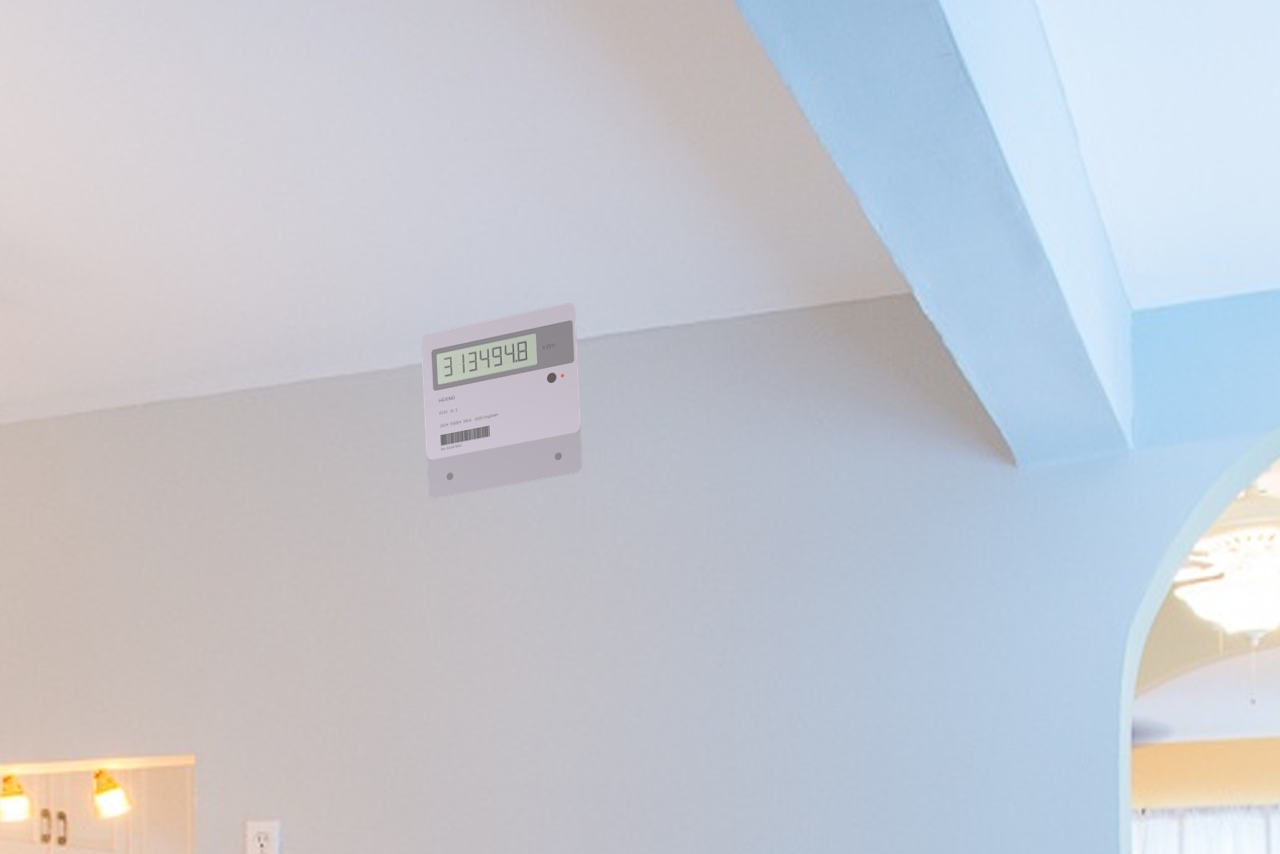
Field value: {"value": 313494.8, "unit": "kWh"}
